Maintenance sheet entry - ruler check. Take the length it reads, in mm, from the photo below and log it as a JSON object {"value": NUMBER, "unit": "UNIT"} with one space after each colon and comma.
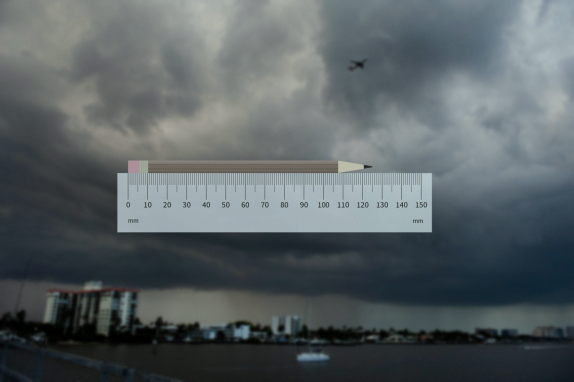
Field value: {"value": 125, "unit": "mm"}
